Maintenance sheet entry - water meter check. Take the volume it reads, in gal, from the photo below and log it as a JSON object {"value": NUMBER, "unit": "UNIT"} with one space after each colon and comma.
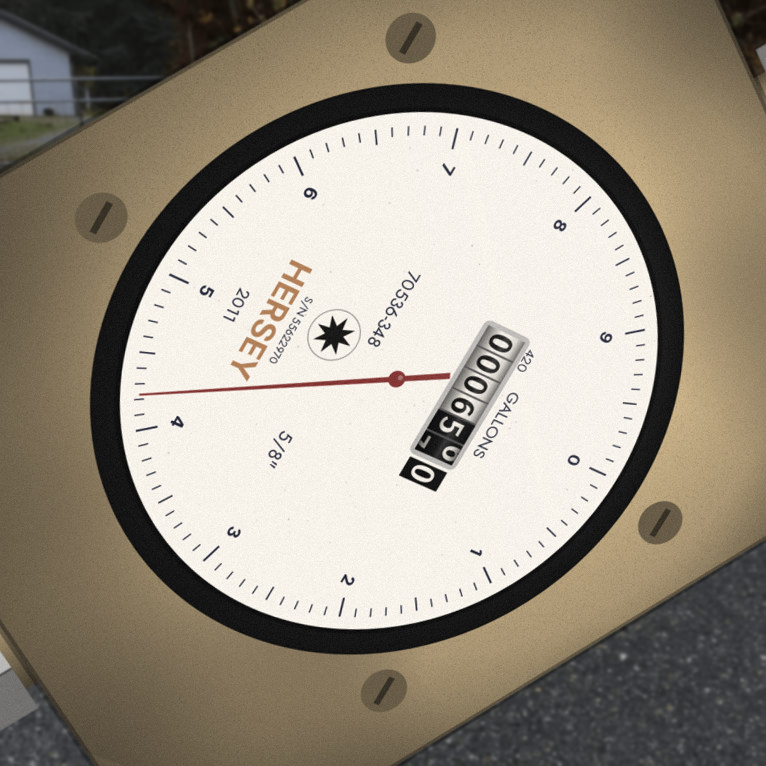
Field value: {"value": 6564.2, "unit": "gal"}
